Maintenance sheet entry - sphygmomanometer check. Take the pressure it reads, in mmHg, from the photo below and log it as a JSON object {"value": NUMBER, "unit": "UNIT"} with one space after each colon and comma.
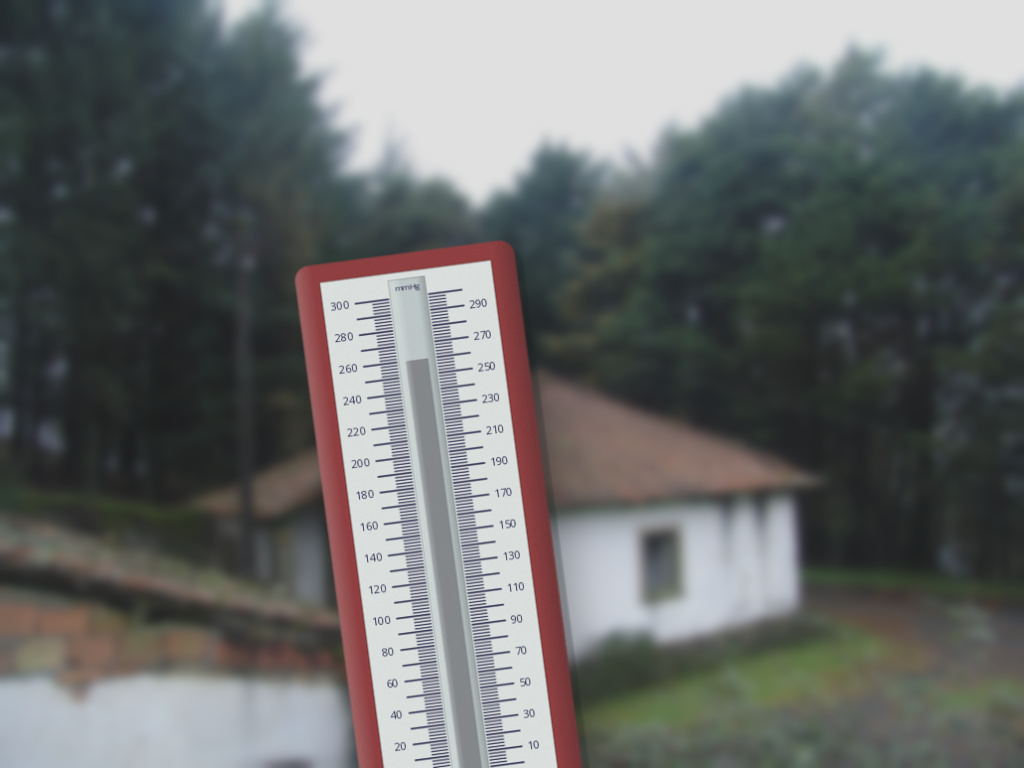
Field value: {"value": 260, "unit": "mmHg"}
